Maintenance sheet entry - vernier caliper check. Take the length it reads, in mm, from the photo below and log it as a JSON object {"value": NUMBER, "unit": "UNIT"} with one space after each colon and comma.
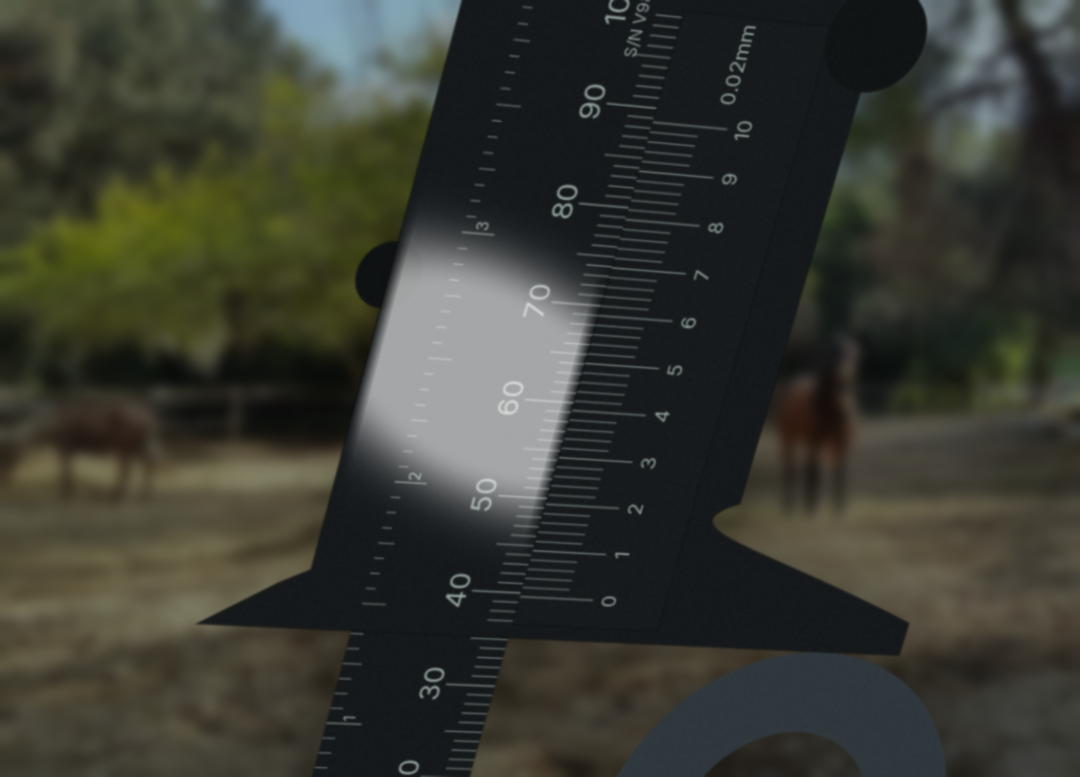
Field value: {"value": 39.6, "unit": "mm"}
